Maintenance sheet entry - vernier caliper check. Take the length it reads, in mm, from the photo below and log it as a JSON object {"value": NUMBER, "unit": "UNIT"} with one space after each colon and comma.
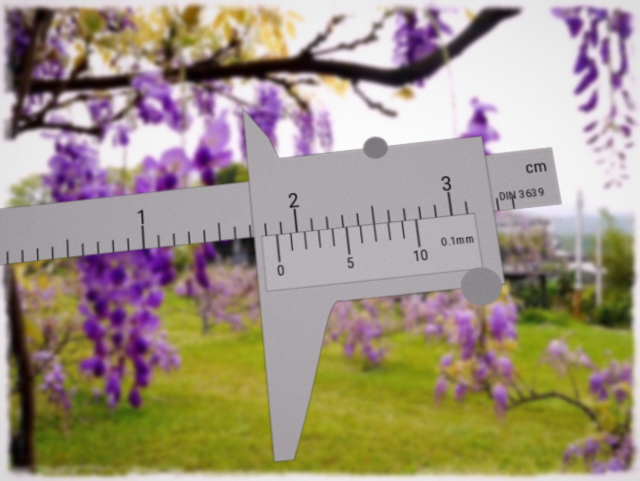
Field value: {"value": 18.7, "unit": "mm"}
